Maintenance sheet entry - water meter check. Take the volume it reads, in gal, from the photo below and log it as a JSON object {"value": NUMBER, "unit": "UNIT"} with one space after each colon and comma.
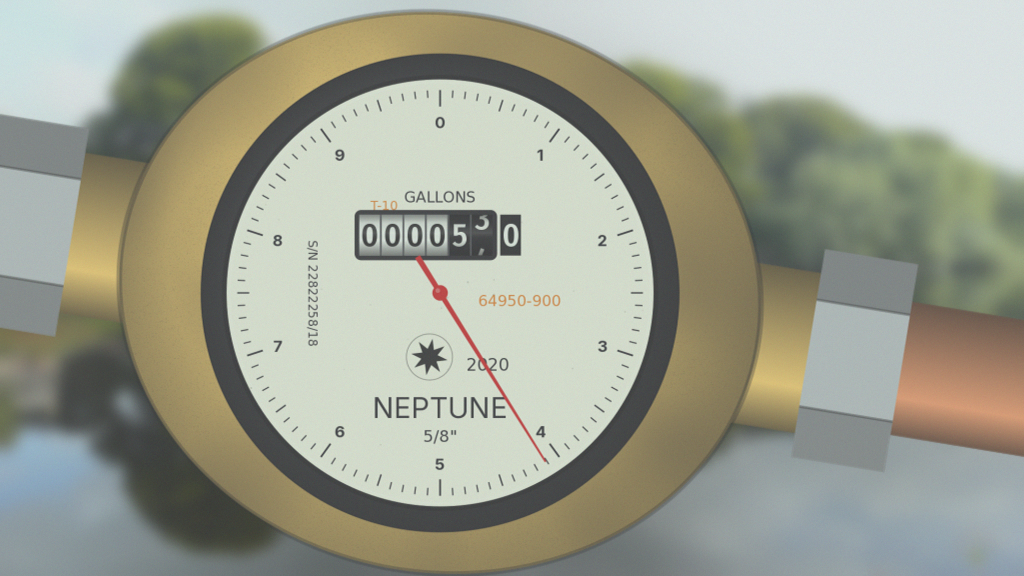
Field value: {"value": 534.1, "unit": "gal"}
